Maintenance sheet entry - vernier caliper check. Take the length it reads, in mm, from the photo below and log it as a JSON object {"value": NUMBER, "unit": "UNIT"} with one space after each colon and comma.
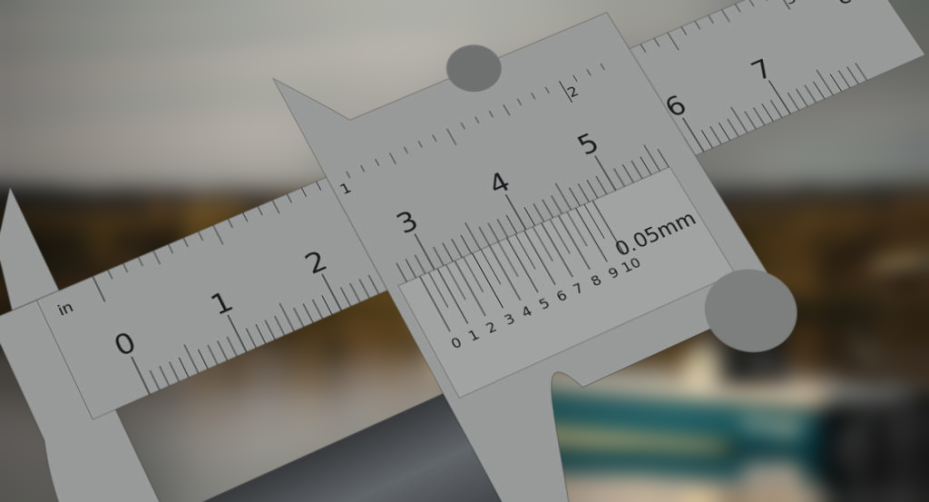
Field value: {"value": 28.4, "unit": "mm"}
